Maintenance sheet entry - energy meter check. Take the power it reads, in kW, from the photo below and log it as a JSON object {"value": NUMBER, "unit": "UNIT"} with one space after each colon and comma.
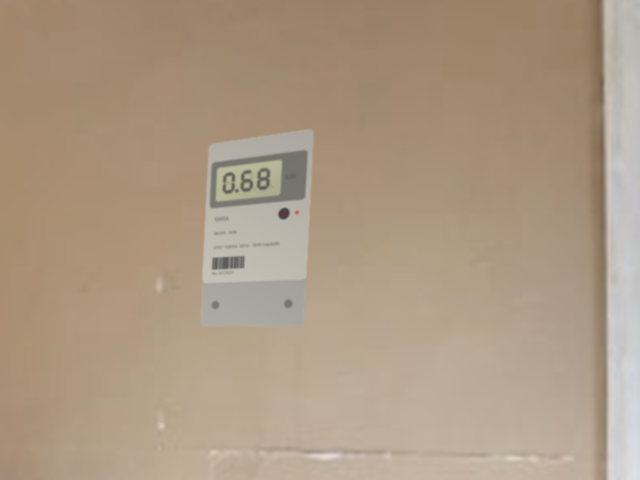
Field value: {"value": 0.68, "unit": "kW"}
